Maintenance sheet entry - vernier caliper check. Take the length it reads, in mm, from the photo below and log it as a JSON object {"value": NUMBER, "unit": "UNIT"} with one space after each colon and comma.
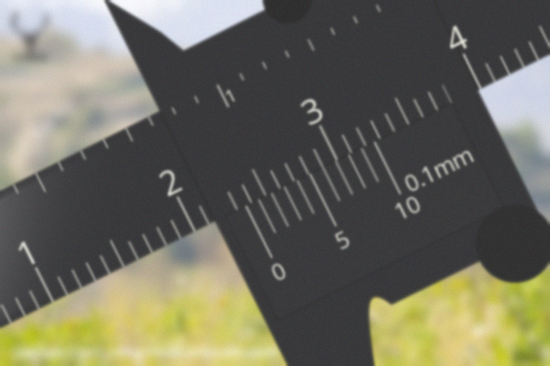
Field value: {"value": 23.6, "unit": "mm"}
